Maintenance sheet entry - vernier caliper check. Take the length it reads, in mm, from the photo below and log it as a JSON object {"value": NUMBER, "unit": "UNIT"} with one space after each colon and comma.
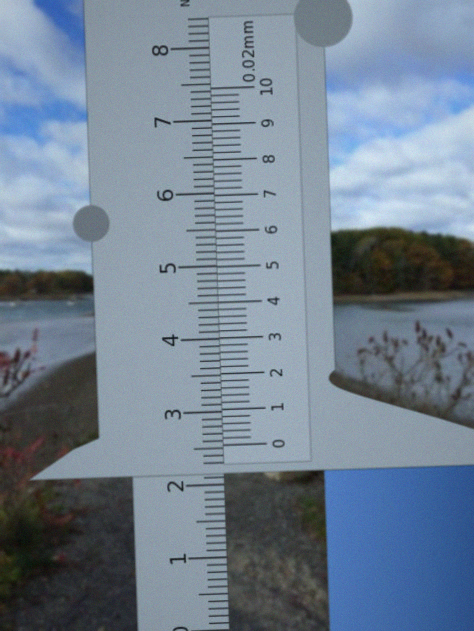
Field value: {"value": 25.4, "unit": "mm"}
